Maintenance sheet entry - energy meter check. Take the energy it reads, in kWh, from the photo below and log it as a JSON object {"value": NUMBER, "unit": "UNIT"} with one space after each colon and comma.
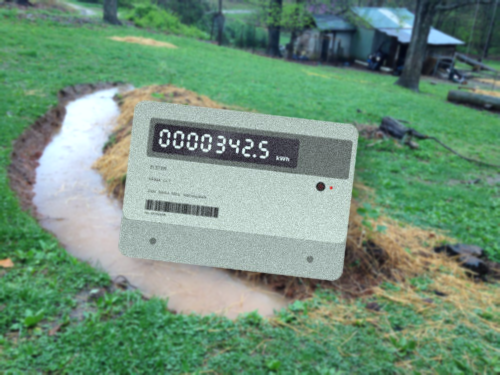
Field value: {"value": 342.5, "unit": "kWh"}
